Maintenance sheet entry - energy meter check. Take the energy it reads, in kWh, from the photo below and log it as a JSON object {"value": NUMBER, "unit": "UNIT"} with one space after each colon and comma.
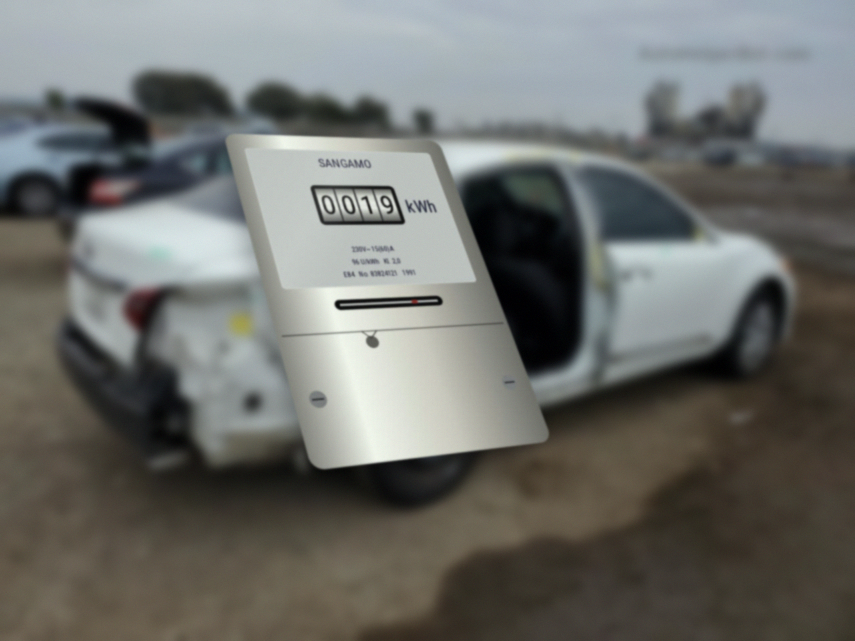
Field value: {"value": 19, "unit": "kWh"}
